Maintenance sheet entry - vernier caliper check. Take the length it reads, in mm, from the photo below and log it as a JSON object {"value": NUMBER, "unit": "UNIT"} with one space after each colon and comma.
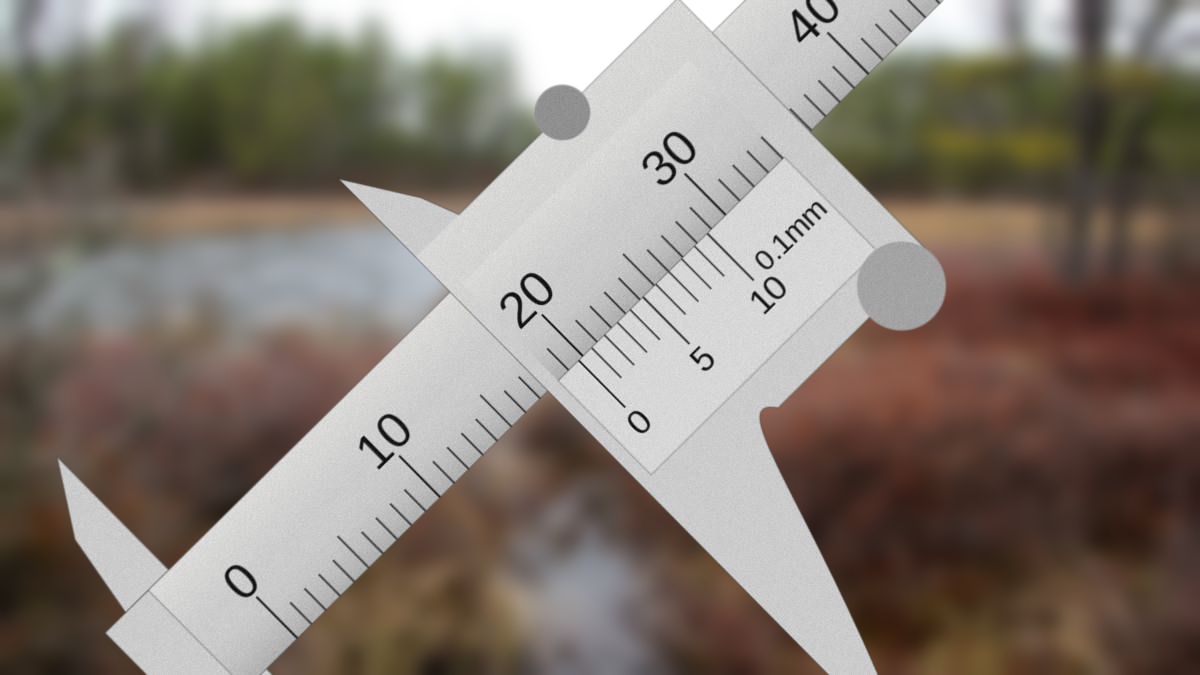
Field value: {"value": 19.7, "unit": "mm"}
